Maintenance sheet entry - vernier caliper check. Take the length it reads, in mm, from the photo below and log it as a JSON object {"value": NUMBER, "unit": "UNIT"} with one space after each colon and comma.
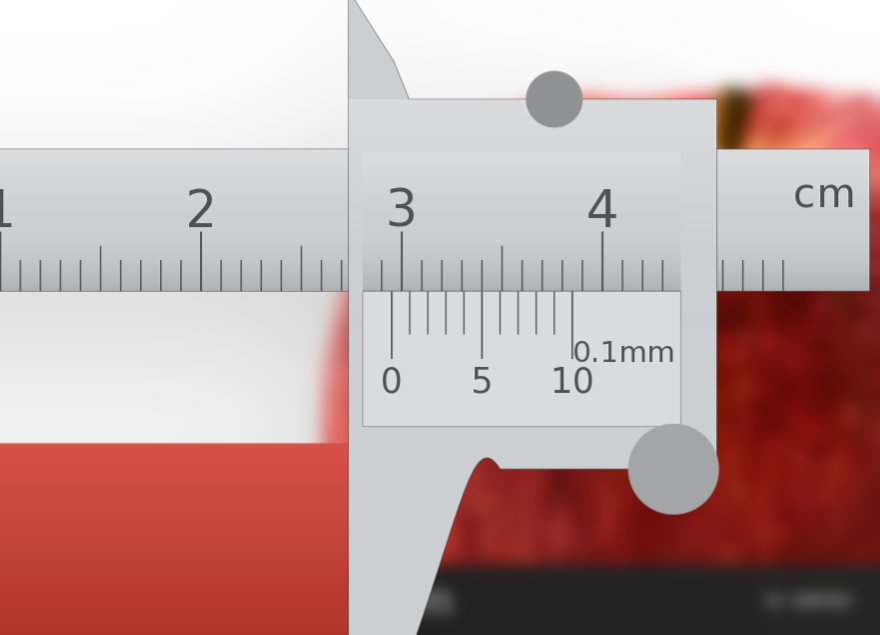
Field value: {"value": 29.5, "unit": "mm"}
